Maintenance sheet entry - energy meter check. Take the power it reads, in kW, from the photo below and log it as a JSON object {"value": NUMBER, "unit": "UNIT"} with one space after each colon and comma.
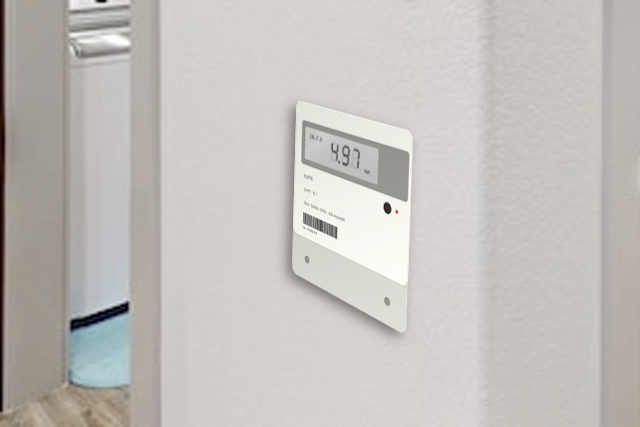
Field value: {"value": 4.97, "unit": "kW"}
